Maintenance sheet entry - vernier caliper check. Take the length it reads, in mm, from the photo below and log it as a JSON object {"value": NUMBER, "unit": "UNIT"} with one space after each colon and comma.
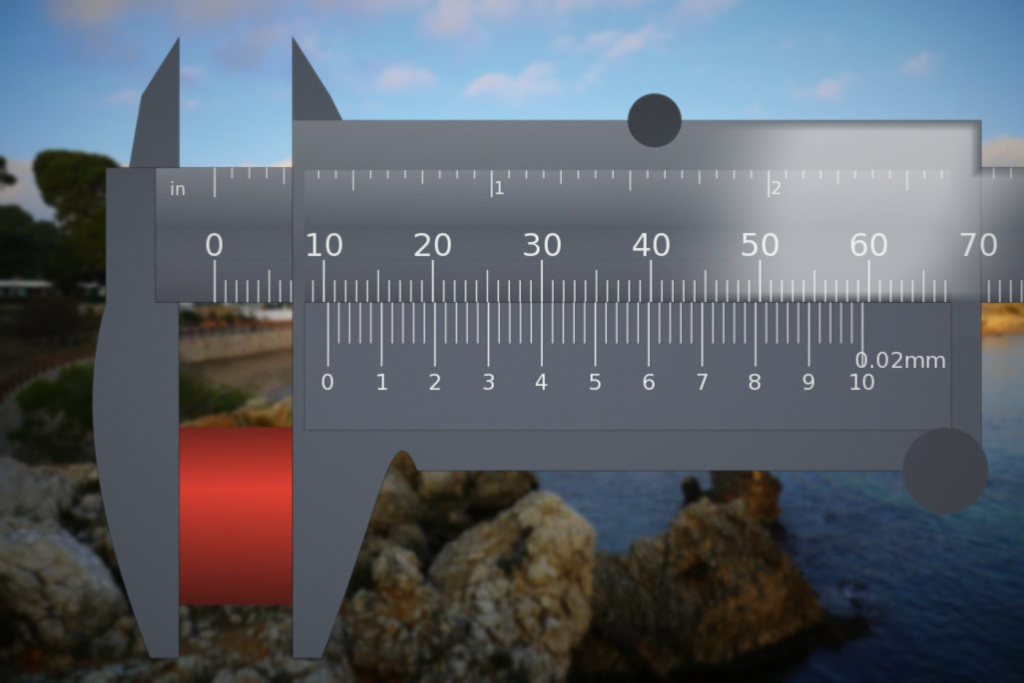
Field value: {"value": 10.4, "unit": "mm"}
